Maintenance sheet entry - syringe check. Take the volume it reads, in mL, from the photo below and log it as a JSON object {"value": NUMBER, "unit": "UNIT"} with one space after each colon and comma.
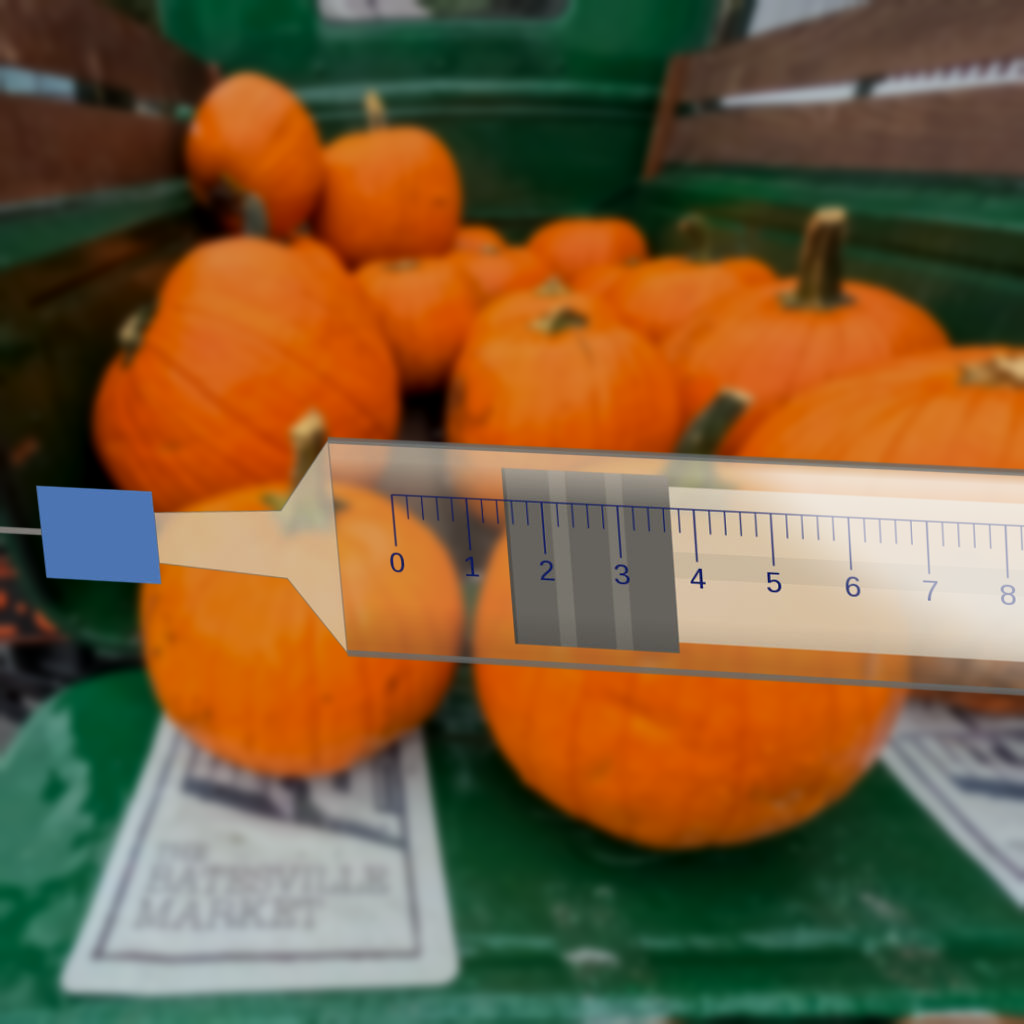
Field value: {"value": 1.5, "unit": "mL"}
